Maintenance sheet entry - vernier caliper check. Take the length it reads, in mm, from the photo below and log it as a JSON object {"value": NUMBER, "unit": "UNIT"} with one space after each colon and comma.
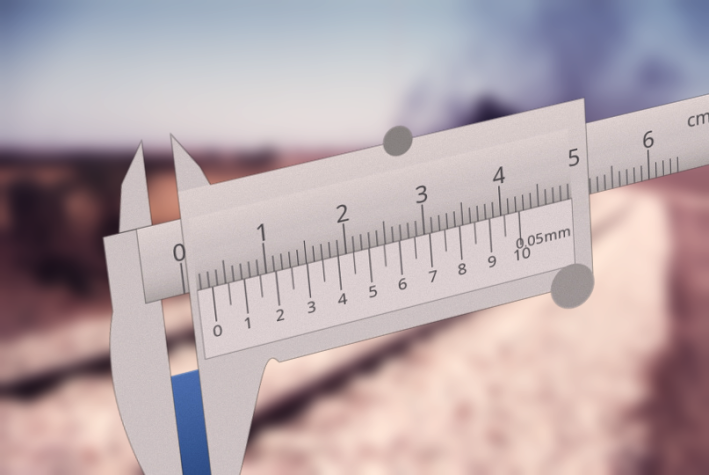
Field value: {"value": 3.4, "unit": "mm"}
